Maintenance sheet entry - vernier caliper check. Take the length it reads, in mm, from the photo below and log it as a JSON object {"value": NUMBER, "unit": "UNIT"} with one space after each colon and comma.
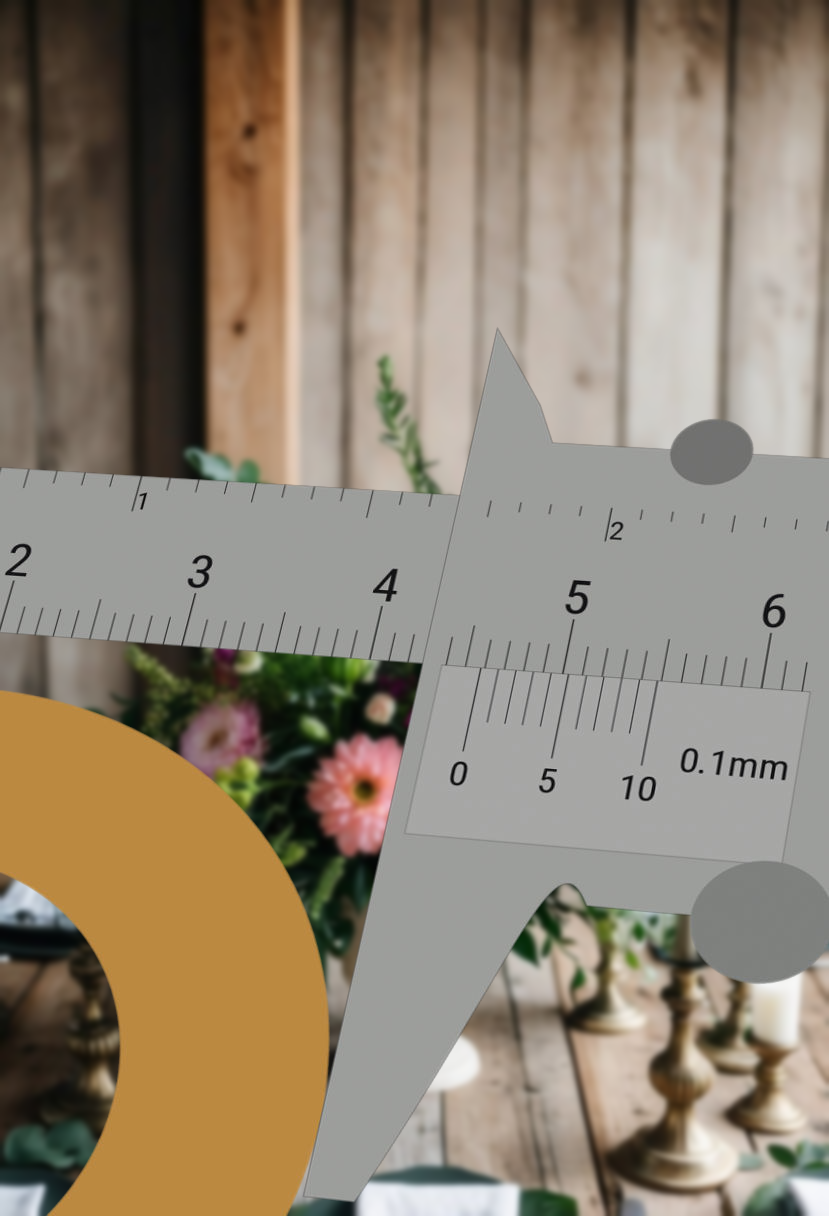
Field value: {"value": 45.8, "unit": "mm"}
